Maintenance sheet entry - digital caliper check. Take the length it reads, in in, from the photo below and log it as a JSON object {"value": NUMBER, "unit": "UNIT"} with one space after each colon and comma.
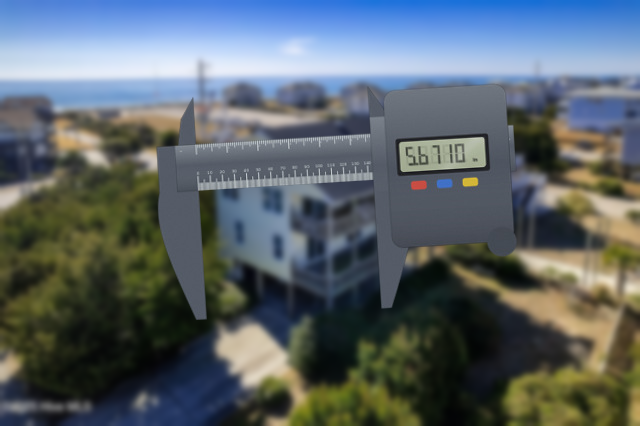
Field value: {"value": 5.6710, "unit": "in"}
